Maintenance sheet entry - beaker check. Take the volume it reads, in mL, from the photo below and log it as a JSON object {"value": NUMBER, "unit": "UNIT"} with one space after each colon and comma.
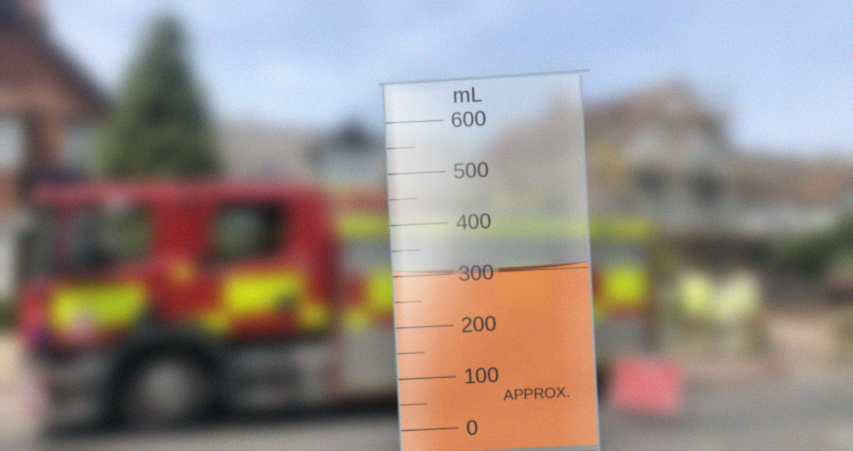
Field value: {"value": 300, "unit": "mL"}
